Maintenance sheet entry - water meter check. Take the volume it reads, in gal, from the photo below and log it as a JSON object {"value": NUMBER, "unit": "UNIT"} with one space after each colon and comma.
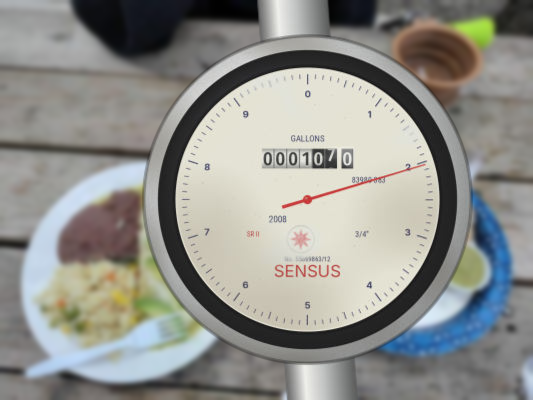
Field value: {"value": 1072.0, "unit": "gal"}
